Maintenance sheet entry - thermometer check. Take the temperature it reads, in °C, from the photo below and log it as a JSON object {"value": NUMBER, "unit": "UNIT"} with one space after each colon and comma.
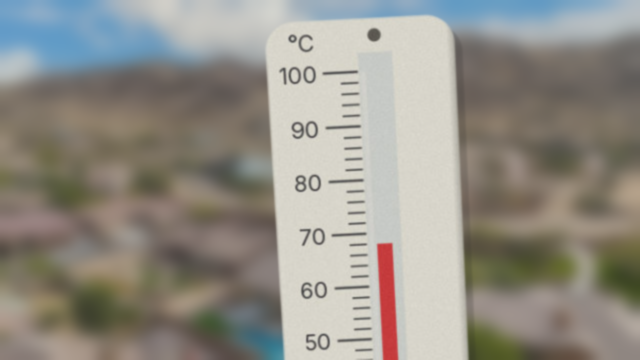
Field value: {"value": 68, "unit": "°C"}
